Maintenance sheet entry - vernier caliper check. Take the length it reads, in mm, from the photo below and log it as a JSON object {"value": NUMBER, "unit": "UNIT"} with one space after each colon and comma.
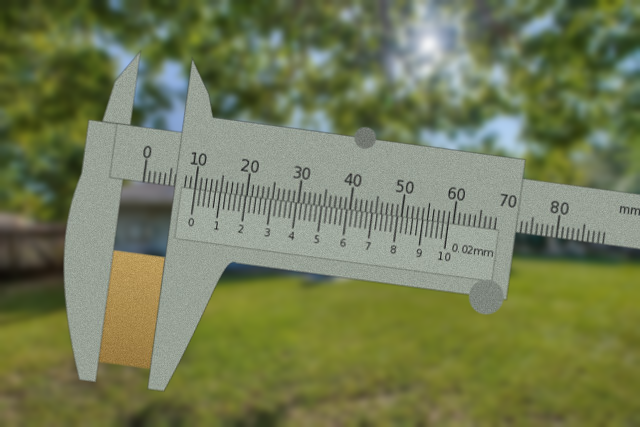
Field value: {"value": 10.0, "unit": "mm"}
